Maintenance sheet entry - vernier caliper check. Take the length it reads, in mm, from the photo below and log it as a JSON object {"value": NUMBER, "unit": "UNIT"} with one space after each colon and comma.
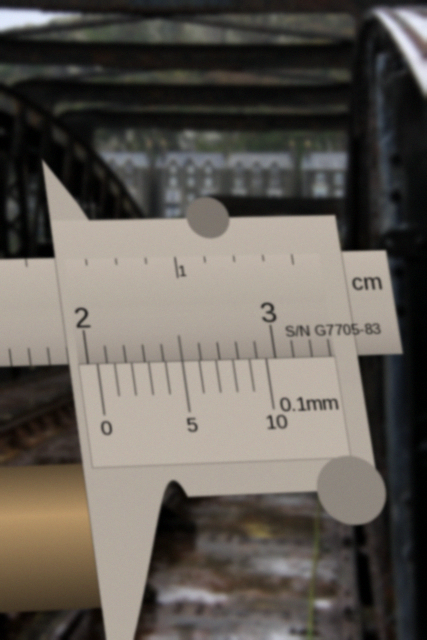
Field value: {"value": 20.5, "unit": "mm"}
